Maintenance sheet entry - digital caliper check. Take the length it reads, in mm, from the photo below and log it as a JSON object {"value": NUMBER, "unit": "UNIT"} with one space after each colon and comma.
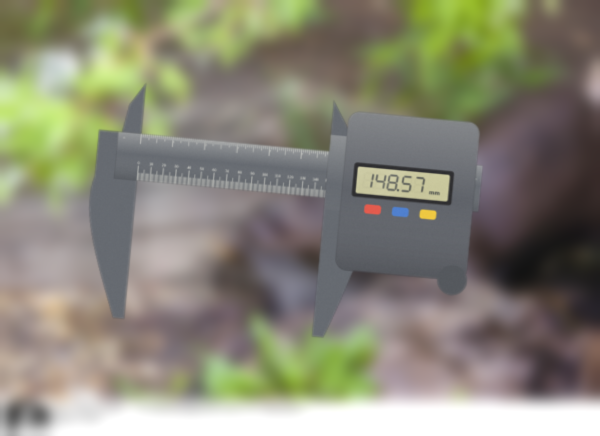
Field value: {"value": 148.57, "unit": "mm"}
